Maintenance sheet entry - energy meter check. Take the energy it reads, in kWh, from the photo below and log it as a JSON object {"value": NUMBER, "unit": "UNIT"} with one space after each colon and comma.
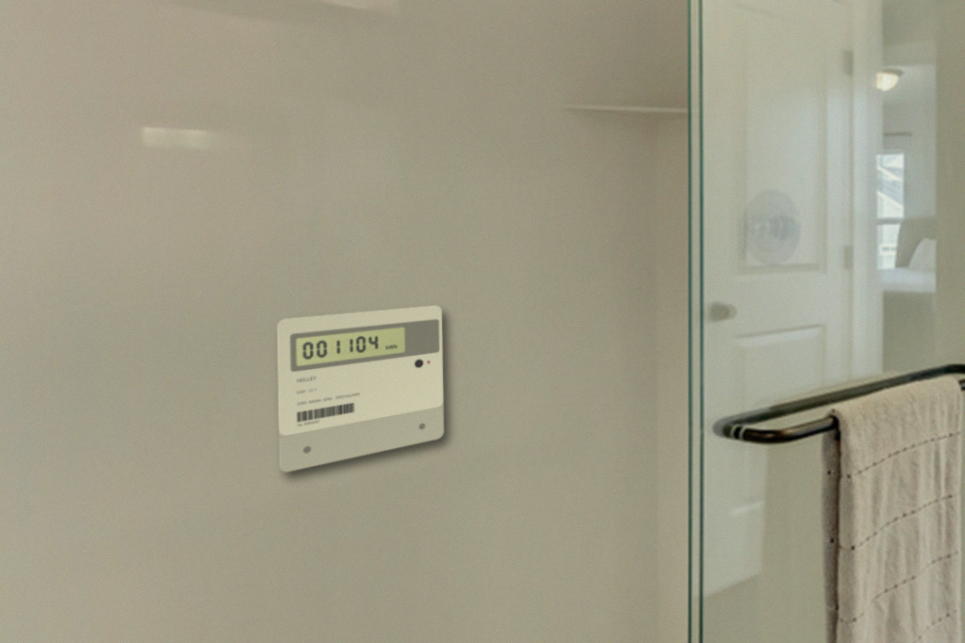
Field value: {"value": 1104, "unit": "kWh"}
